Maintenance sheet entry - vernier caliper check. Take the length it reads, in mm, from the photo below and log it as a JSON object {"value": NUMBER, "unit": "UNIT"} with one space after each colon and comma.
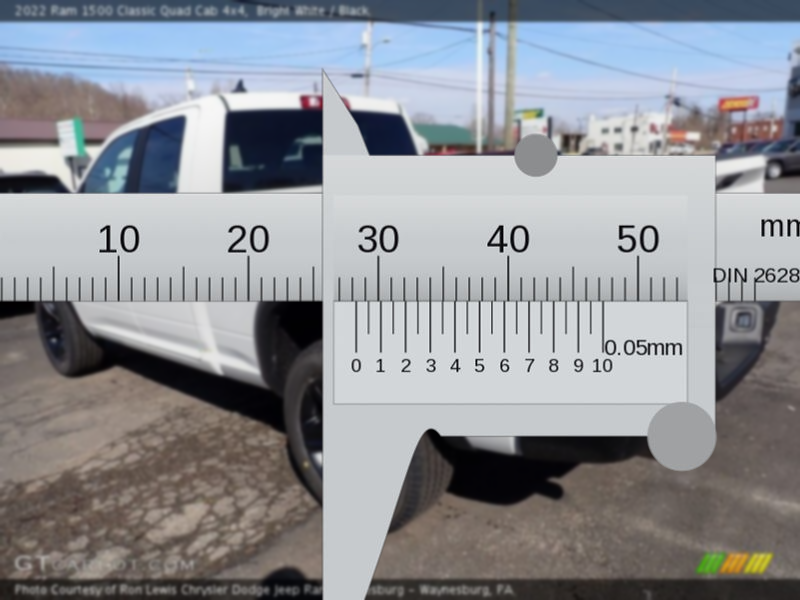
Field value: {"value": 28.3, "unit": "mm"}
